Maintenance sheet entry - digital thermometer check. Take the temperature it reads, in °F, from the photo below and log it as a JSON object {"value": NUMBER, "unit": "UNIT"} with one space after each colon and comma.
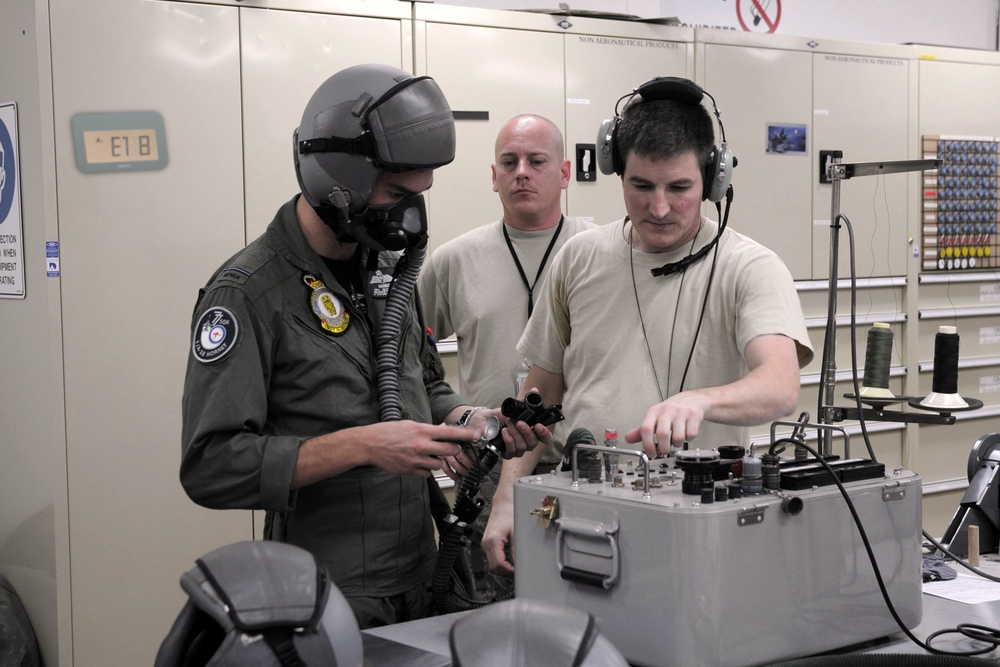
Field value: {"value": 81.3, "unit": "°F"}
